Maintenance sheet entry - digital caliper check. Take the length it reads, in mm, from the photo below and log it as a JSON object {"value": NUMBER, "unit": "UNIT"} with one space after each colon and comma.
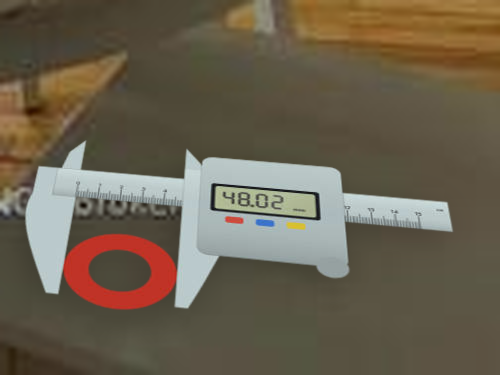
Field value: {"value": 48.02, "unit": "mm"}
